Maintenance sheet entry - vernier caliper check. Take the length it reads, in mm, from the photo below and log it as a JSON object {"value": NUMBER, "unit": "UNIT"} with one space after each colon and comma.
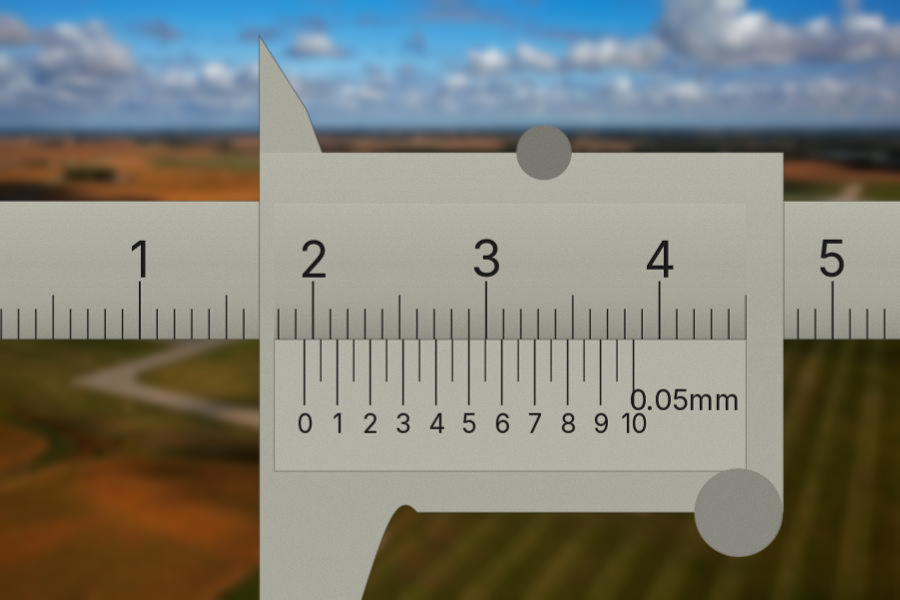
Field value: {"value": 19.5, "unit": "mm"}
